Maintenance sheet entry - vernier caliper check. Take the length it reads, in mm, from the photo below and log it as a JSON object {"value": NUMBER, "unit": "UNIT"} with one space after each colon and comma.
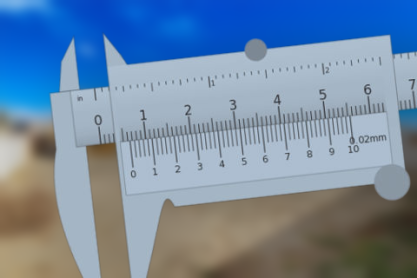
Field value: {"value": 6.5, "unit": "mm"}
